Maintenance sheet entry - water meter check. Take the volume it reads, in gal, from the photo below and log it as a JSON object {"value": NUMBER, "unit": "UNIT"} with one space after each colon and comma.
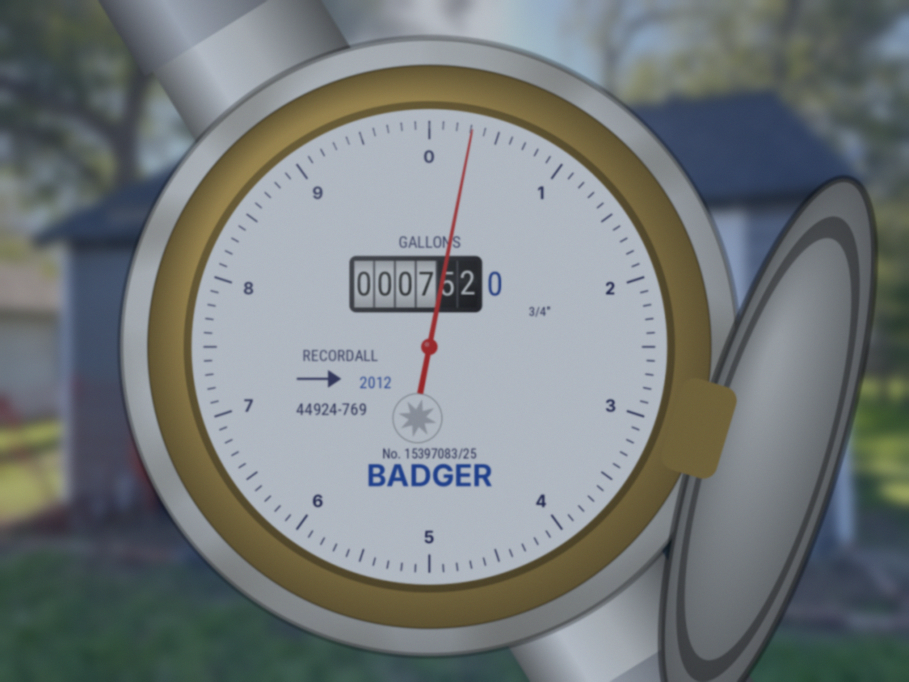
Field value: {"value": 7520.3, "unit": "gal"}
